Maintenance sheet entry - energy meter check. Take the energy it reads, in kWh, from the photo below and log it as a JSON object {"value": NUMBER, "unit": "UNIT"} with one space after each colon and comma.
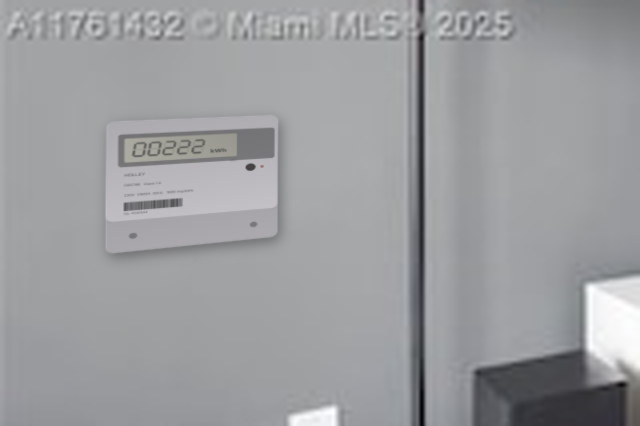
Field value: {"value": 222, "unit": "kWh"}
